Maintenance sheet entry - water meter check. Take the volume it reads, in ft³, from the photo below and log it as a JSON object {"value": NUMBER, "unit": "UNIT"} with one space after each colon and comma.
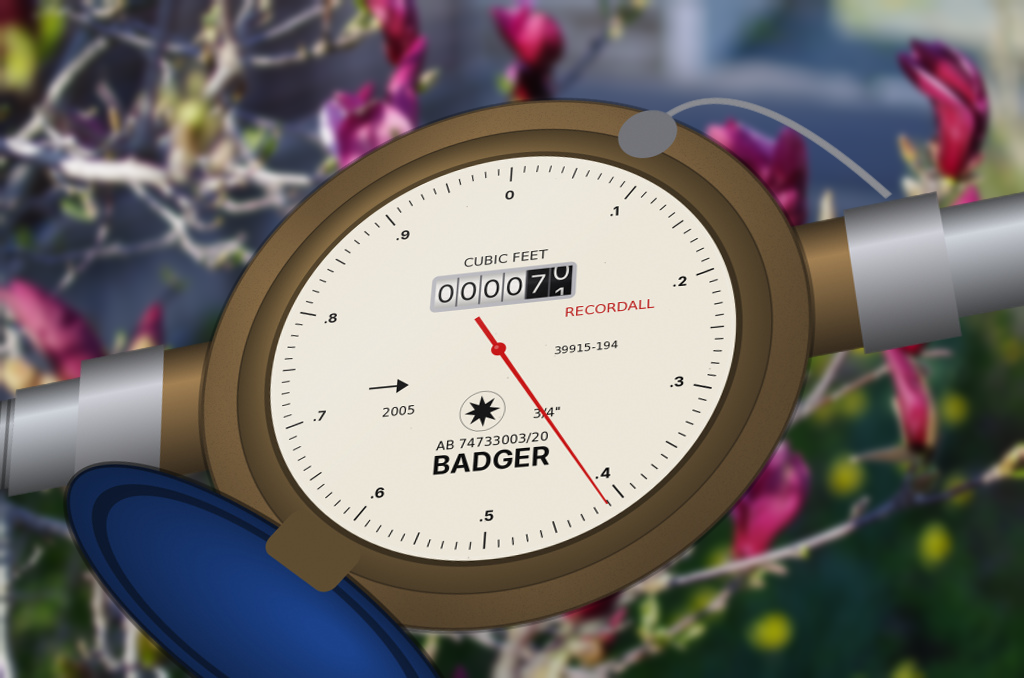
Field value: {"value": 70.41, "unit": "ft³"}
